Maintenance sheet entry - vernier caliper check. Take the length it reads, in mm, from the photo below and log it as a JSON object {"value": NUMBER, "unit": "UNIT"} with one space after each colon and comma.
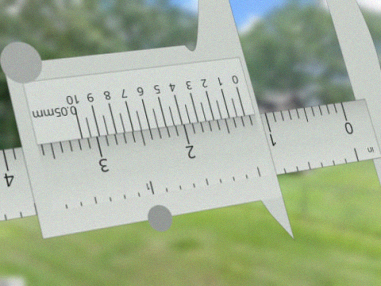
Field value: {"value": 12.6, "unit": "mm"}
